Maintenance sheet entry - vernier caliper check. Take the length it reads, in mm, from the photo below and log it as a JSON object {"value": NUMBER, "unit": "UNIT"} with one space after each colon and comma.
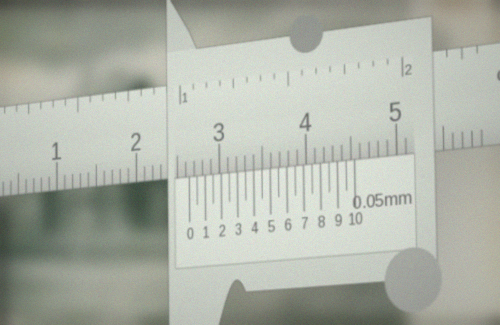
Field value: {"value": 26.4, "unit": "mm"}
